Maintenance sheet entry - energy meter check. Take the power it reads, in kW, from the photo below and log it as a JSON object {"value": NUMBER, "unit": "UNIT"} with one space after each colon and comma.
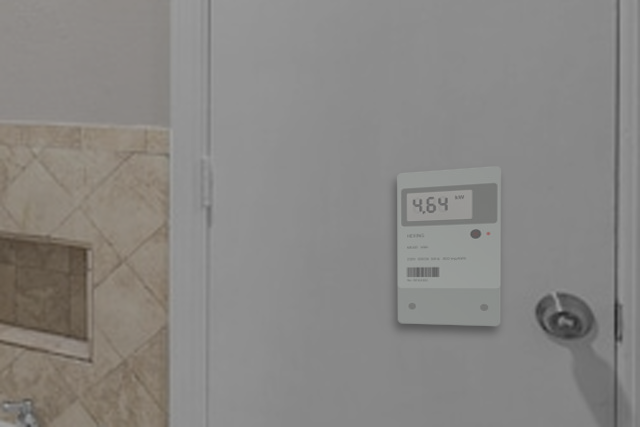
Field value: {"value": 4.64, "unit": "kW"}
